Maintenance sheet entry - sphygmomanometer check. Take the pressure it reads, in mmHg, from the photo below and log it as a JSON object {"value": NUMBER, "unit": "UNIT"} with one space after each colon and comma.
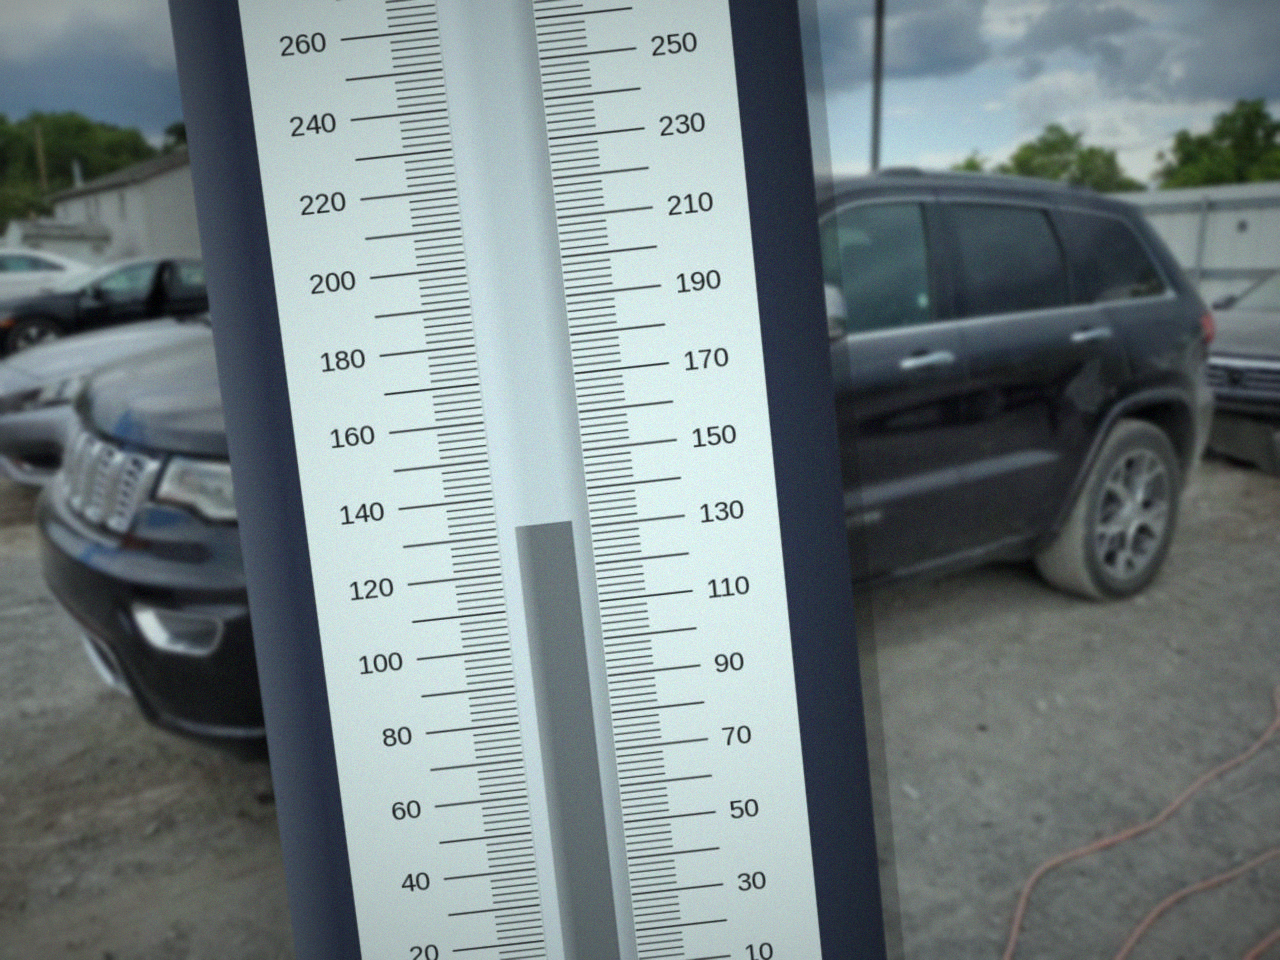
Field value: {"value": 132, "unit": "mmHg"}
